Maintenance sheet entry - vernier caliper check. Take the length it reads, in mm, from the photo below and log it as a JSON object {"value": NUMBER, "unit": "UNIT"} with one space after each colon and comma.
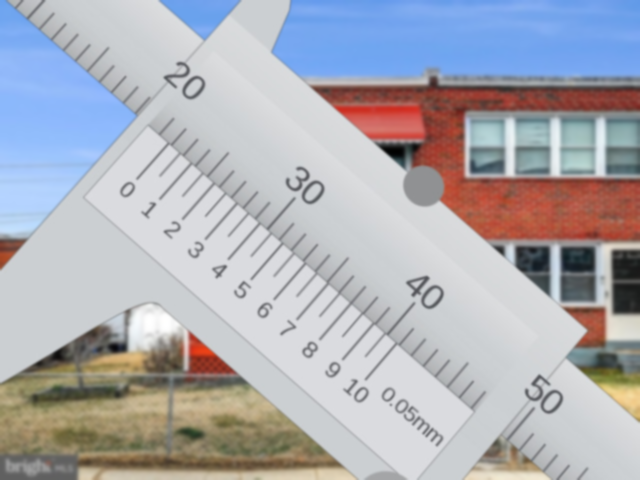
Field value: {"value": 21.8, "unit": "mm"}
